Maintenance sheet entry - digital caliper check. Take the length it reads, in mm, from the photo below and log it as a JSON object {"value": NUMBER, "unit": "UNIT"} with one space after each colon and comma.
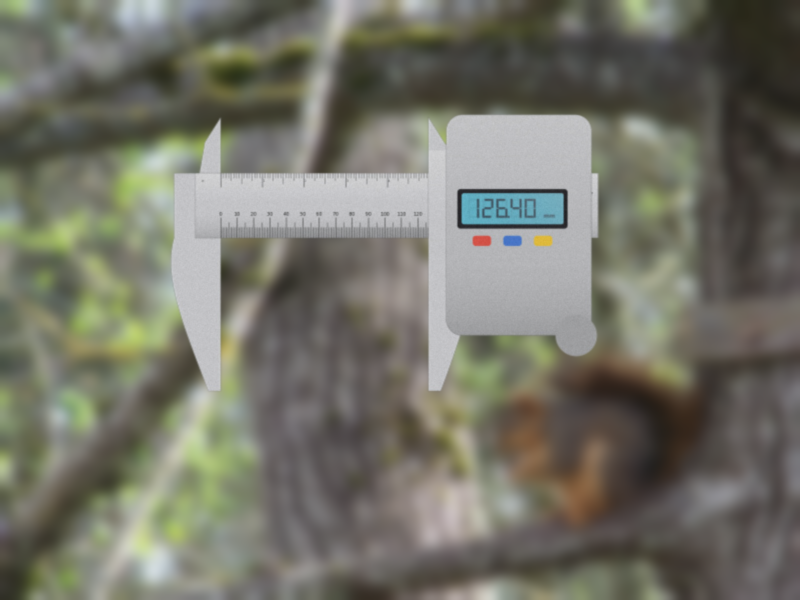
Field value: {"value": 126.40, "unit": "mm"}
